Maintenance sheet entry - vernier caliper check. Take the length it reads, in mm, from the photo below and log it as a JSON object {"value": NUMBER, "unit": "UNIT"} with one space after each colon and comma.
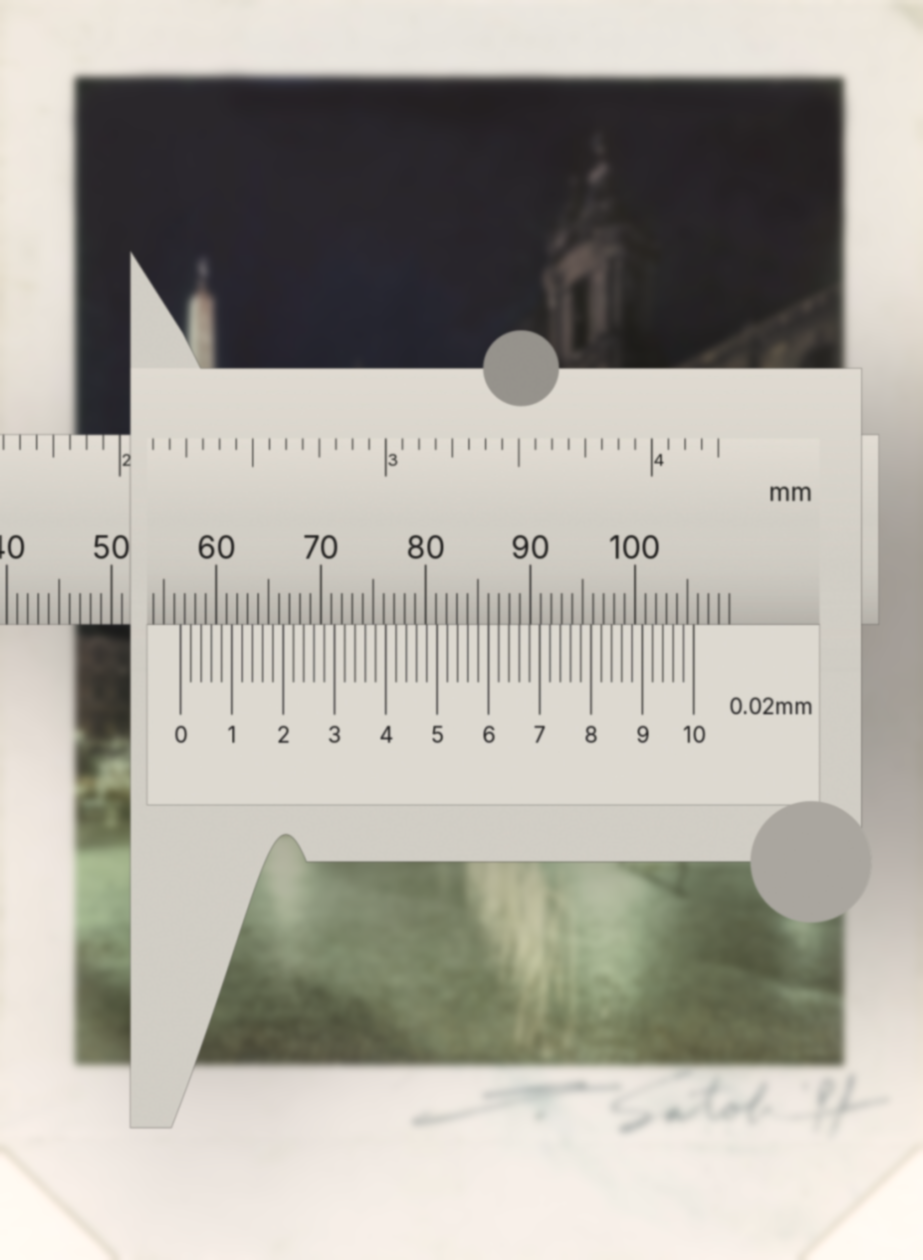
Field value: {"value": 56.6, "unit": "mm"}
